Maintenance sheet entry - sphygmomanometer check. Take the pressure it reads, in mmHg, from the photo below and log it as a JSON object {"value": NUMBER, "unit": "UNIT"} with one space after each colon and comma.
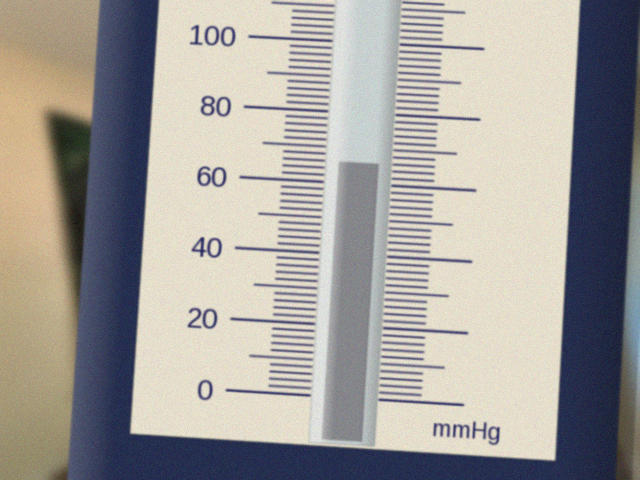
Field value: {"value": 66, "unit": "mmHg"}
